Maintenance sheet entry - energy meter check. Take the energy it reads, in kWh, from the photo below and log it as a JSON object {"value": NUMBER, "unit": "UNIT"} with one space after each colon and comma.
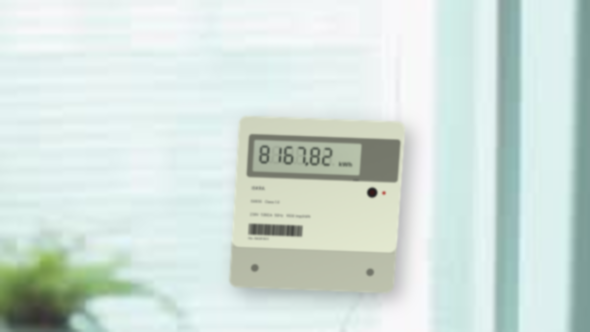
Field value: {"value": 8167.82, "unit": "kWh"}
